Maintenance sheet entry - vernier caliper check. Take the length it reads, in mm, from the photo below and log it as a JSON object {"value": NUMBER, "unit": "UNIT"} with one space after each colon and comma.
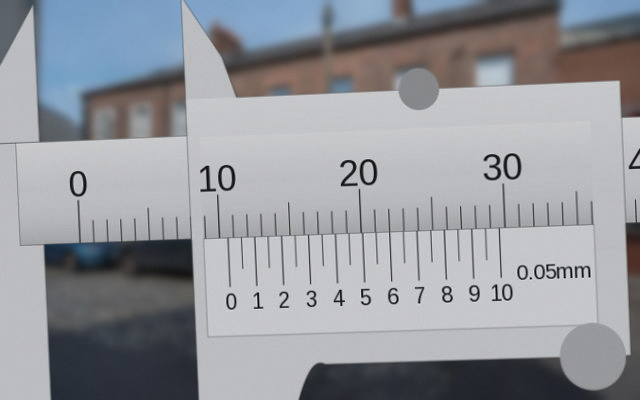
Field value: {"value": 10.6, "unit": "mm"}
